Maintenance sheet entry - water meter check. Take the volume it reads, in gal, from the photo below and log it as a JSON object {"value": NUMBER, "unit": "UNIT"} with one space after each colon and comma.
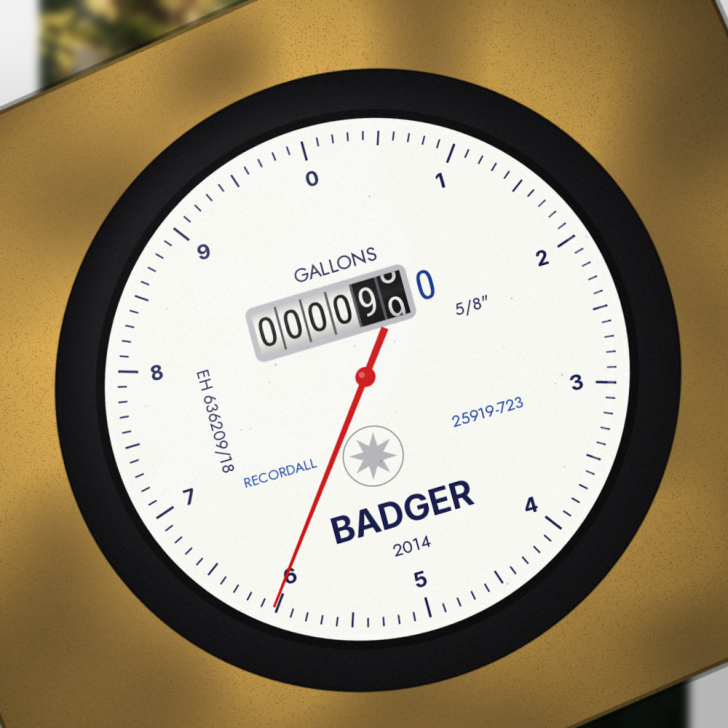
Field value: {"value": 986.0, "unit": "gal"}
